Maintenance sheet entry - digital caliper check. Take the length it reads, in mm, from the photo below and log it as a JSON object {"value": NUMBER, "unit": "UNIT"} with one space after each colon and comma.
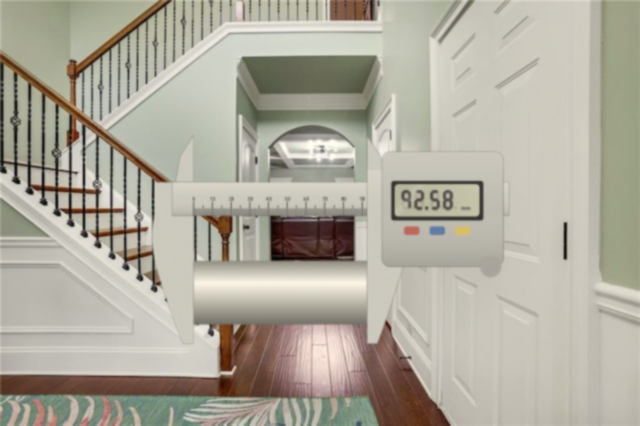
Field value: {"value": 92.58, "unit": "mm"}
